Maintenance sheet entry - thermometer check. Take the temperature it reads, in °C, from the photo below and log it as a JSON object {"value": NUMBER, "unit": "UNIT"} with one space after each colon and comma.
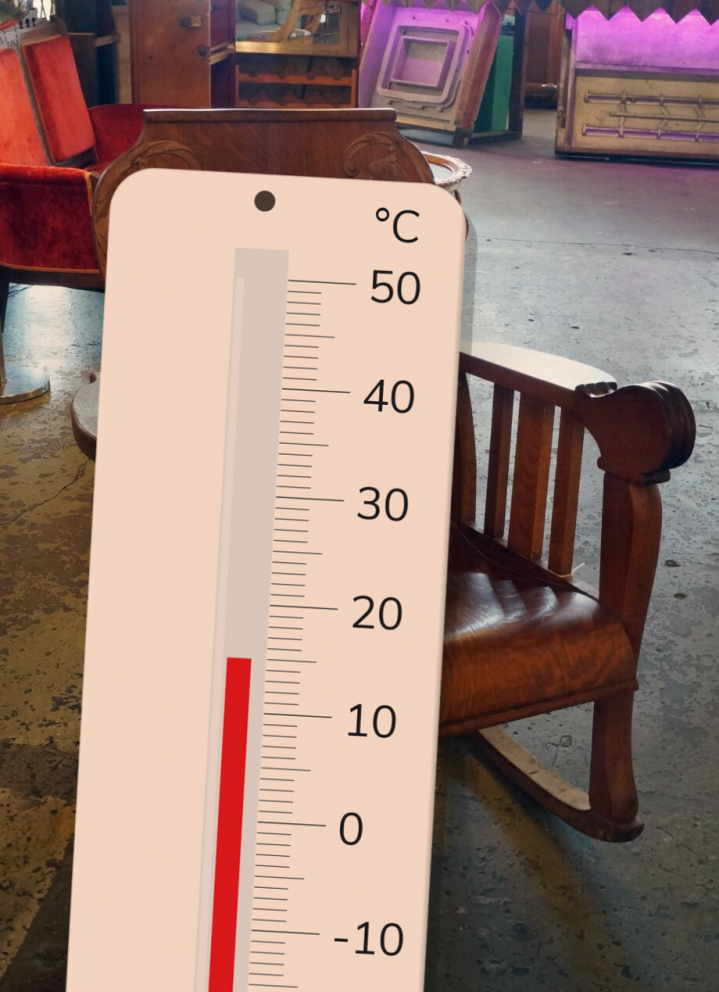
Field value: {"value": 15, "unit": "°C"}
